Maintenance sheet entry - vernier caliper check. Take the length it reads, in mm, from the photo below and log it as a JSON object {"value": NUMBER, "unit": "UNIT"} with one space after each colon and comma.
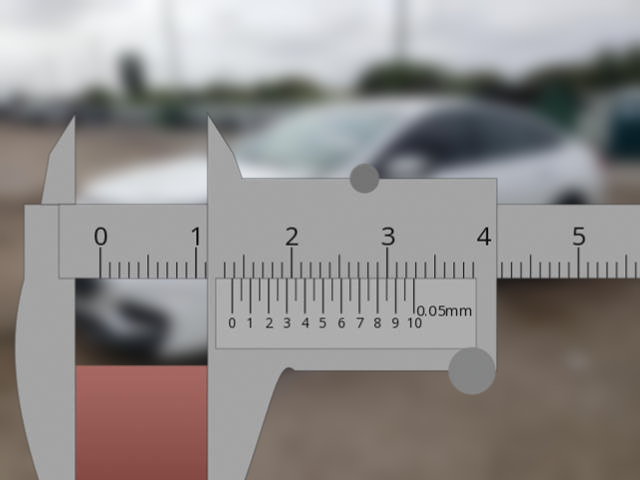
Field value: {"value": 13.8, "unit": "mm"}
